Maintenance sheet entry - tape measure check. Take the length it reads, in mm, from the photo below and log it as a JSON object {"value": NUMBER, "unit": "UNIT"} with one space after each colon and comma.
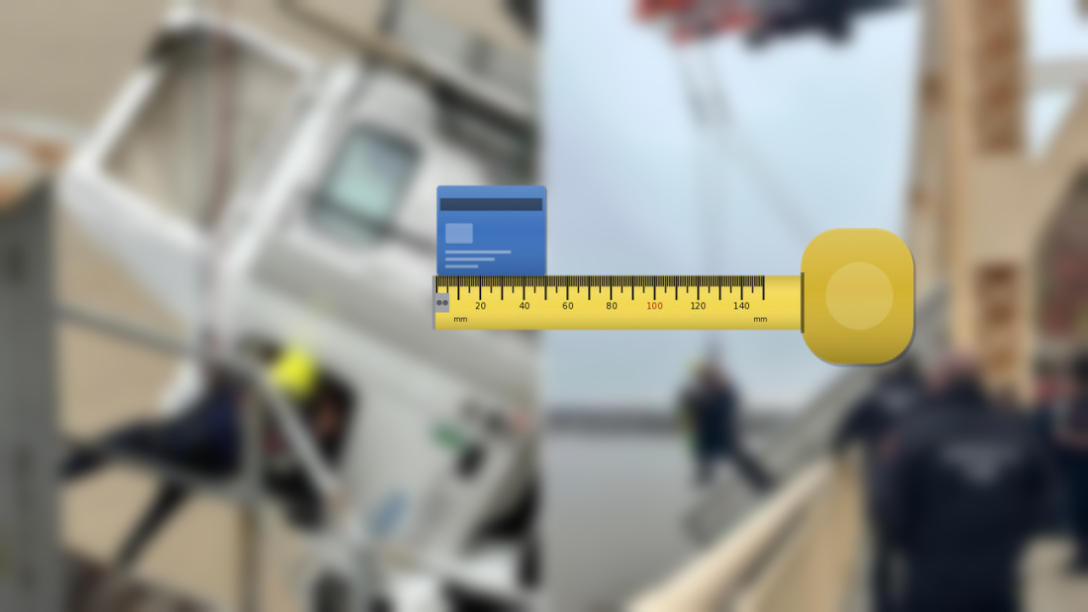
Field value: {"value": 50, "unit": "mm"}
